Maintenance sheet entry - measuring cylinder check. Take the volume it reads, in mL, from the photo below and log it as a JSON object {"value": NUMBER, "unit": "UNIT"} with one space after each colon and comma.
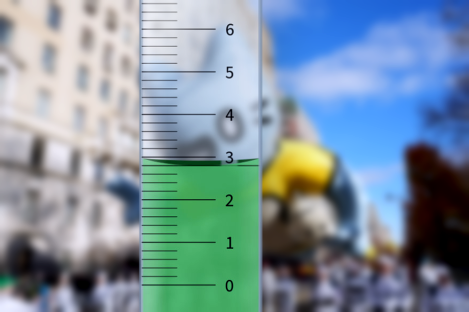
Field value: {"value": 2.8, "unit": "mL"}
